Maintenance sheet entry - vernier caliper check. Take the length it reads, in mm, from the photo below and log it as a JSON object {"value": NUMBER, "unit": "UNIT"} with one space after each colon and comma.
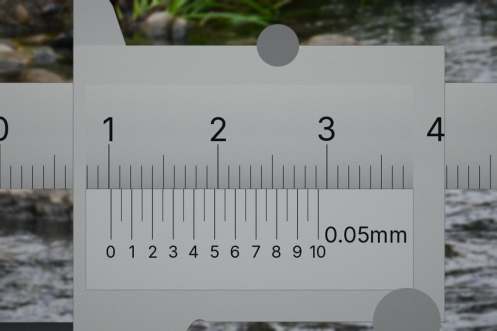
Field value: {"value": 10.2, "unit": "mm"}
